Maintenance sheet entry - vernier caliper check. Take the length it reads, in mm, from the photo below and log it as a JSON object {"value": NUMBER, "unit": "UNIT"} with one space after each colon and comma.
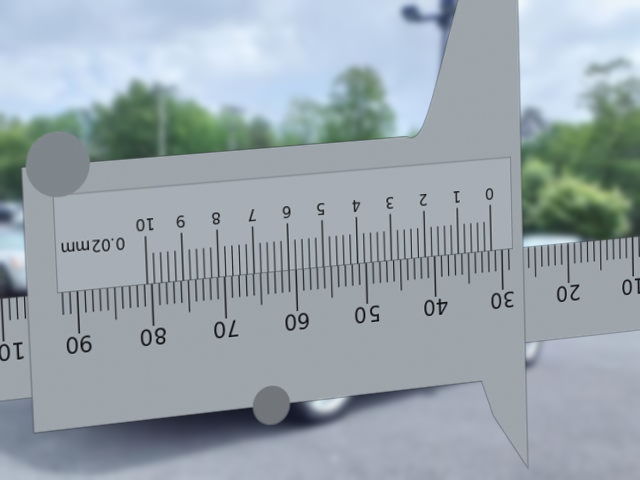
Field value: {"value": 31.6, "unit": "mm"}
